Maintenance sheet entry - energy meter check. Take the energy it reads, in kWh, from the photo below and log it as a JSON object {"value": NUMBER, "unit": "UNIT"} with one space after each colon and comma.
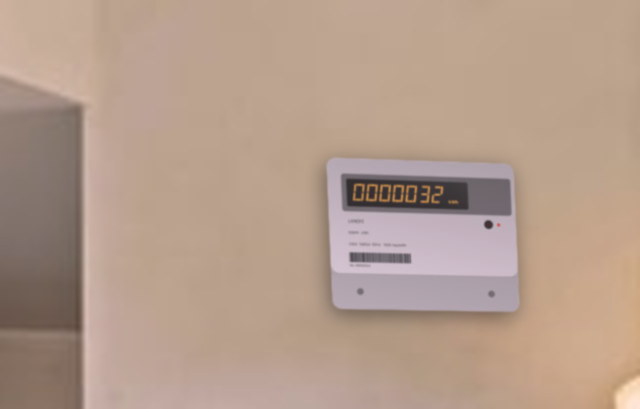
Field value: {"value": 32, "unit": "kWh"}
